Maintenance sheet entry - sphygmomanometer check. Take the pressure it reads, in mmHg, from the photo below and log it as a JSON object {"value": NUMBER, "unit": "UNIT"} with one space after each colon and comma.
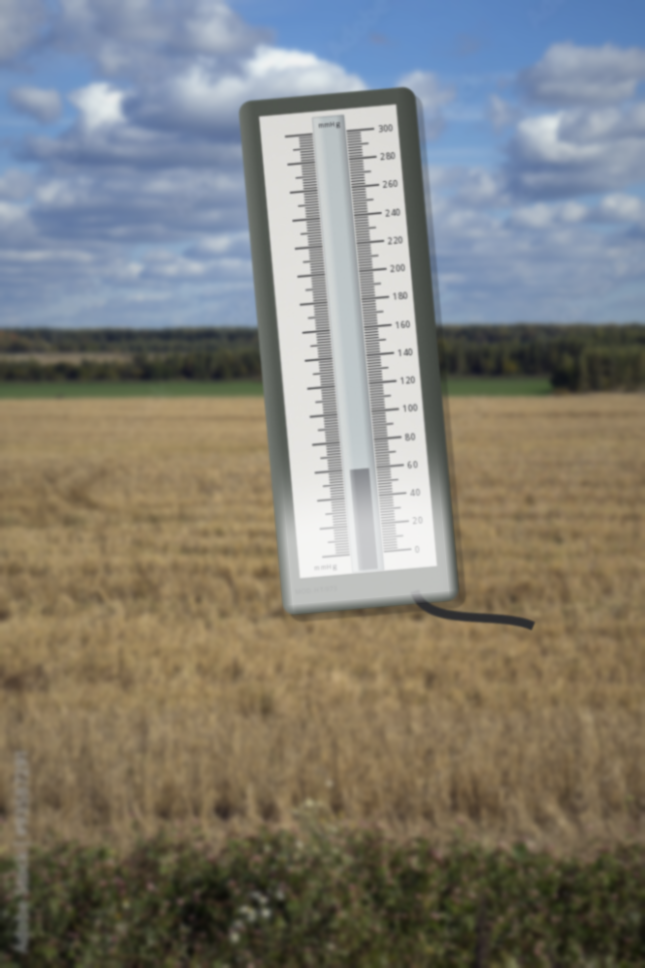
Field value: {"value": 60, "unit": "mmHg"}
